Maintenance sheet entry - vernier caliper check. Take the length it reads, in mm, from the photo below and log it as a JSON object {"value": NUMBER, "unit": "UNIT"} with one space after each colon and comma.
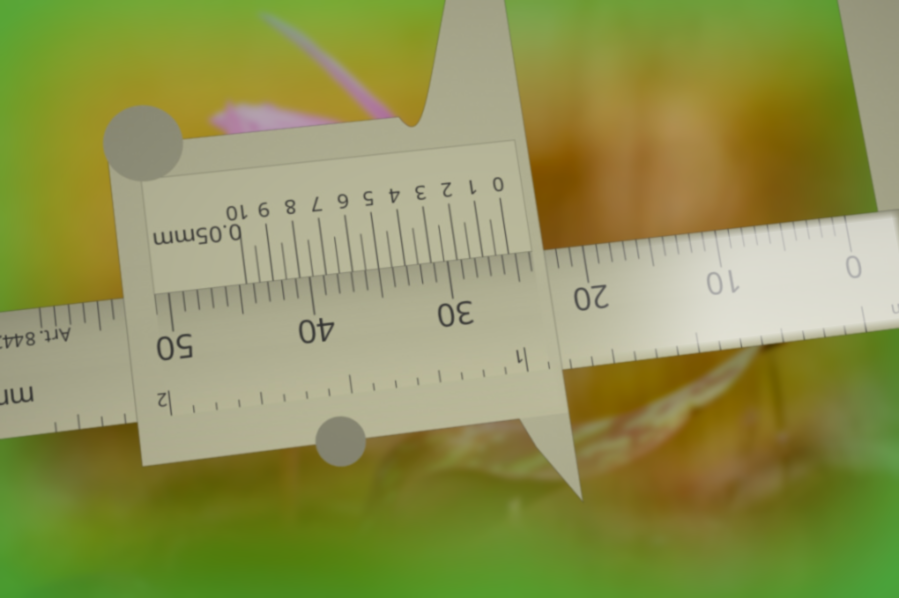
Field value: {"value": 25.5, "unit": "mm"}
